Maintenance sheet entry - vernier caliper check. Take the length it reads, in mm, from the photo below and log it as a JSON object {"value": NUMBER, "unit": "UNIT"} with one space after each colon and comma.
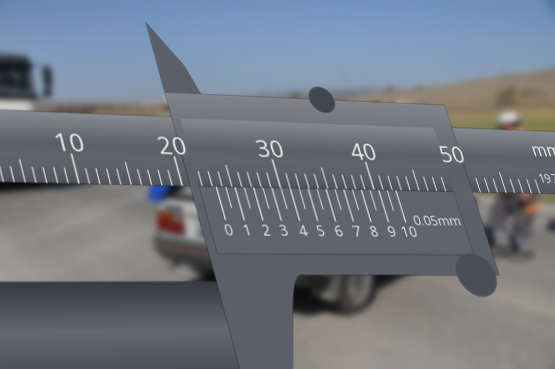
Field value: {"value": 23.4, "unit": "mm"}
